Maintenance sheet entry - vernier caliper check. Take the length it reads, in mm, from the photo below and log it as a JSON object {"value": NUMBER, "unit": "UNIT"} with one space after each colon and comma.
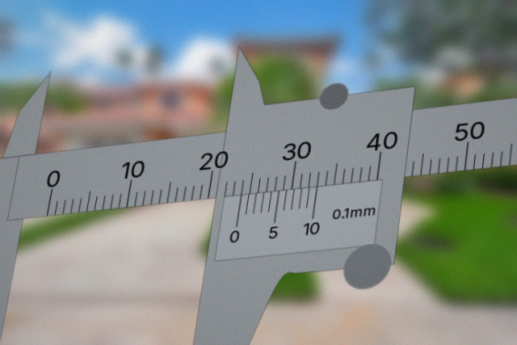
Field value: {"value": 24.0, "unit": "mm"}
